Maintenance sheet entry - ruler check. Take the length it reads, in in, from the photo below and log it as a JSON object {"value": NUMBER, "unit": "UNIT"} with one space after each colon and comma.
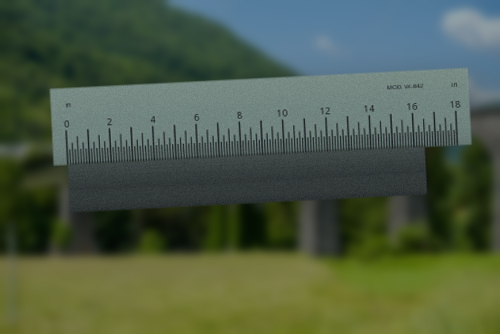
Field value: {"value": 16.5, "unit": "in"}
